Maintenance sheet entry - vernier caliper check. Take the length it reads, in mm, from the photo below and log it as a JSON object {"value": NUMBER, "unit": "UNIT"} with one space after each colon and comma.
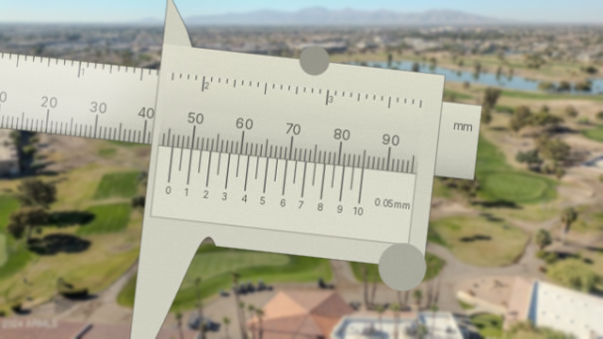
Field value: {"value": 46.0, "unit": "mm"}
